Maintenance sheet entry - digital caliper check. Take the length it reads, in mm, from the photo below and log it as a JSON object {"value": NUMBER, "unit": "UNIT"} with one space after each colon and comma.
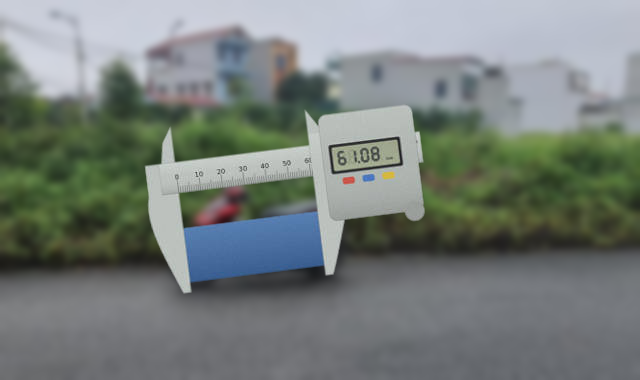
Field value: {"value": 61.08, "unit": "mm"}
